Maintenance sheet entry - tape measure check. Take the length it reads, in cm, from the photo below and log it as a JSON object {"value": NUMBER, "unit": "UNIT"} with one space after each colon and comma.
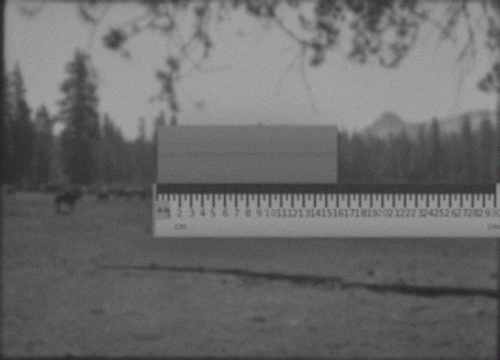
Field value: {"value": 16, "unit": "cm"}
